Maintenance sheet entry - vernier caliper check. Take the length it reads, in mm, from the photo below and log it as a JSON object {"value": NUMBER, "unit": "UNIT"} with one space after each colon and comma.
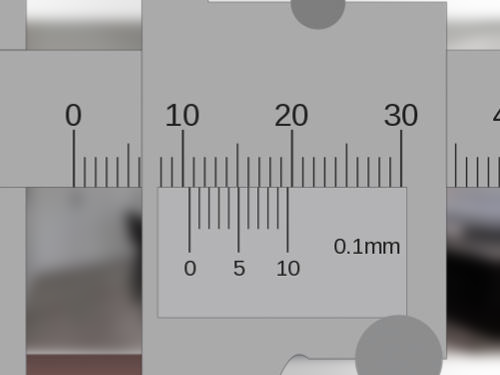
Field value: {"value": 10.6, "unit": "mm"}
